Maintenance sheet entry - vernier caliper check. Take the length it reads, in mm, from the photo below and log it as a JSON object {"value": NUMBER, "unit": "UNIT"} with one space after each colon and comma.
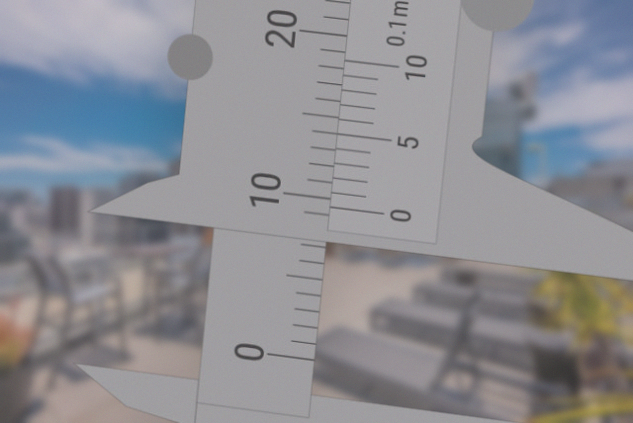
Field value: {"value": 9.5, "unit": "mm"}
